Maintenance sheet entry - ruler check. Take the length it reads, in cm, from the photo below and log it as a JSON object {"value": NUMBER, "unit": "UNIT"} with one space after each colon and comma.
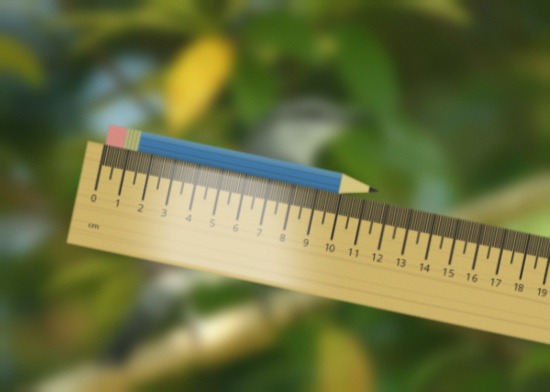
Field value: {"value": 11.5, "unit": "cm"}
